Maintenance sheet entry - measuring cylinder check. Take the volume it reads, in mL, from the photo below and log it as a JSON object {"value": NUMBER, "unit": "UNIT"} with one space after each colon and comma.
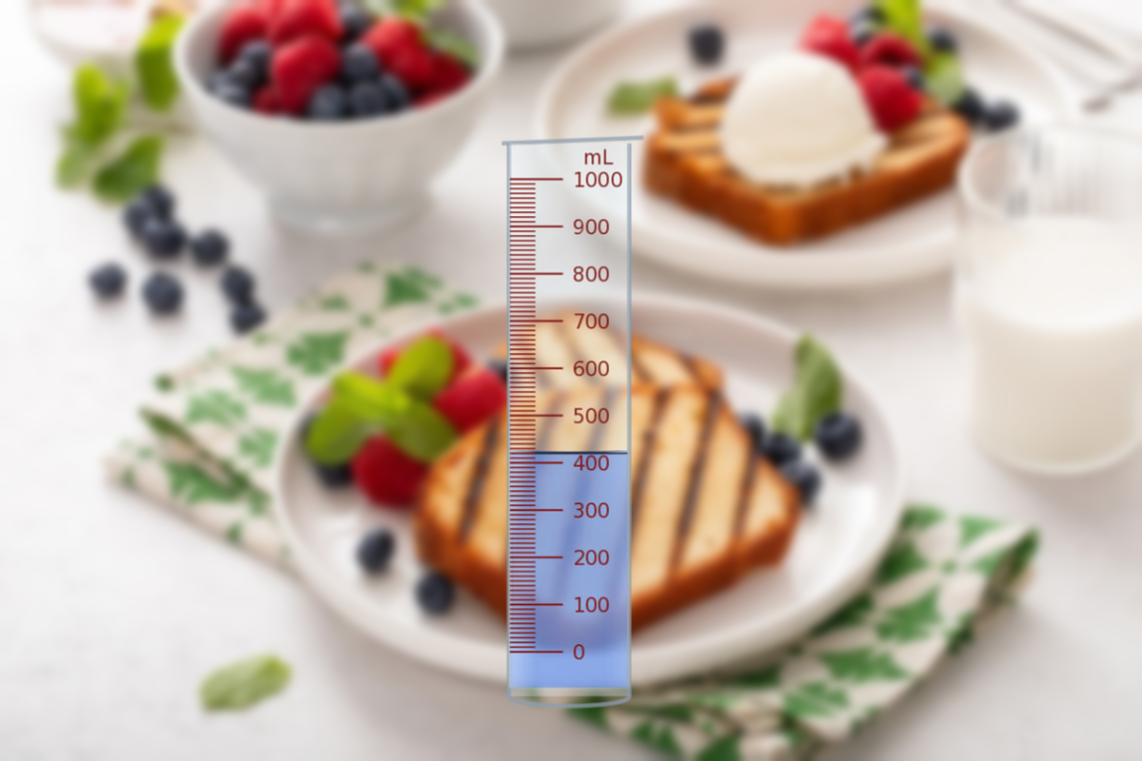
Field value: {"value": 420, "unit": "mL"}
